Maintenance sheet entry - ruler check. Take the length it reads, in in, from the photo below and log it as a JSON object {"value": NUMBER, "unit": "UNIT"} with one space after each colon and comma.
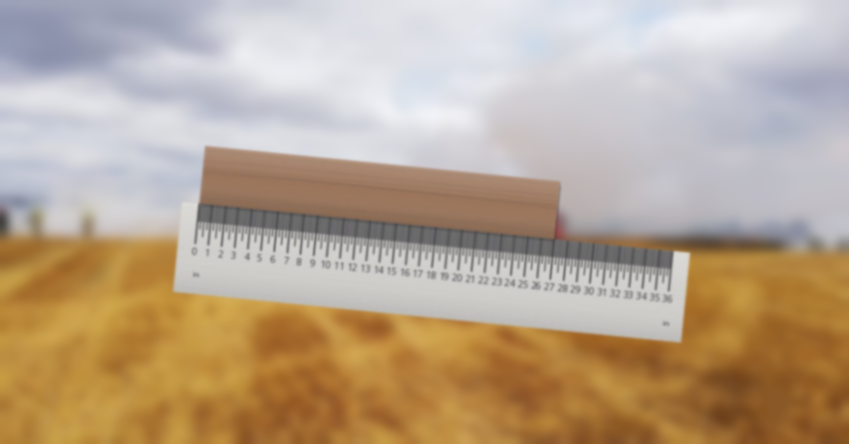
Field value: {"value": 27, "unit": "in"}
